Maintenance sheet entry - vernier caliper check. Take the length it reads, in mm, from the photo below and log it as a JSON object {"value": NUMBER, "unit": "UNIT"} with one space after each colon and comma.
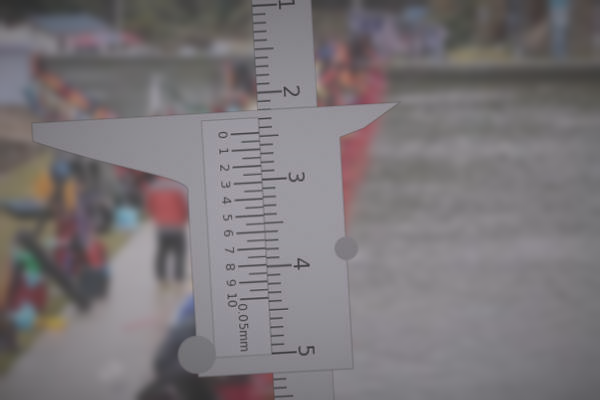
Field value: {"value": 24.6, "unit": "mm"}
